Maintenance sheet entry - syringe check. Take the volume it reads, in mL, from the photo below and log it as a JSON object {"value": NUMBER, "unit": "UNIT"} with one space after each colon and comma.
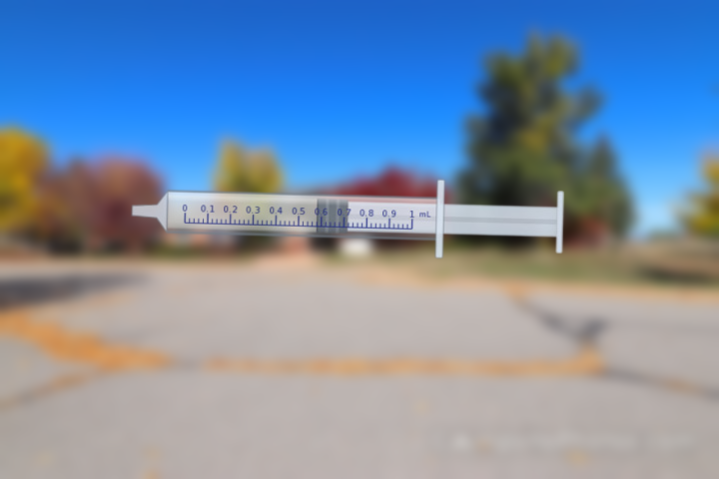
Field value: {"value": 0.58, "unit": "mL"}
